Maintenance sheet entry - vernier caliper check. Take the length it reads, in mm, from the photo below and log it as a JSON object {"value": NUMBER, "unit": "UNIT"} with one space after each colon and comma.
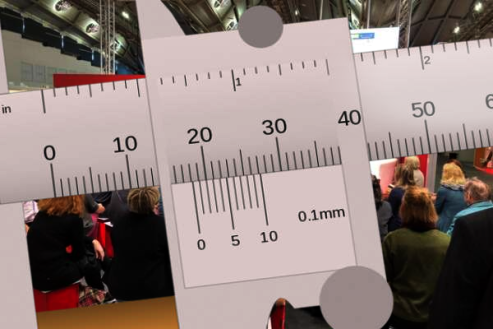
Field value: {"value": 18.2, "unit": "mm"}
